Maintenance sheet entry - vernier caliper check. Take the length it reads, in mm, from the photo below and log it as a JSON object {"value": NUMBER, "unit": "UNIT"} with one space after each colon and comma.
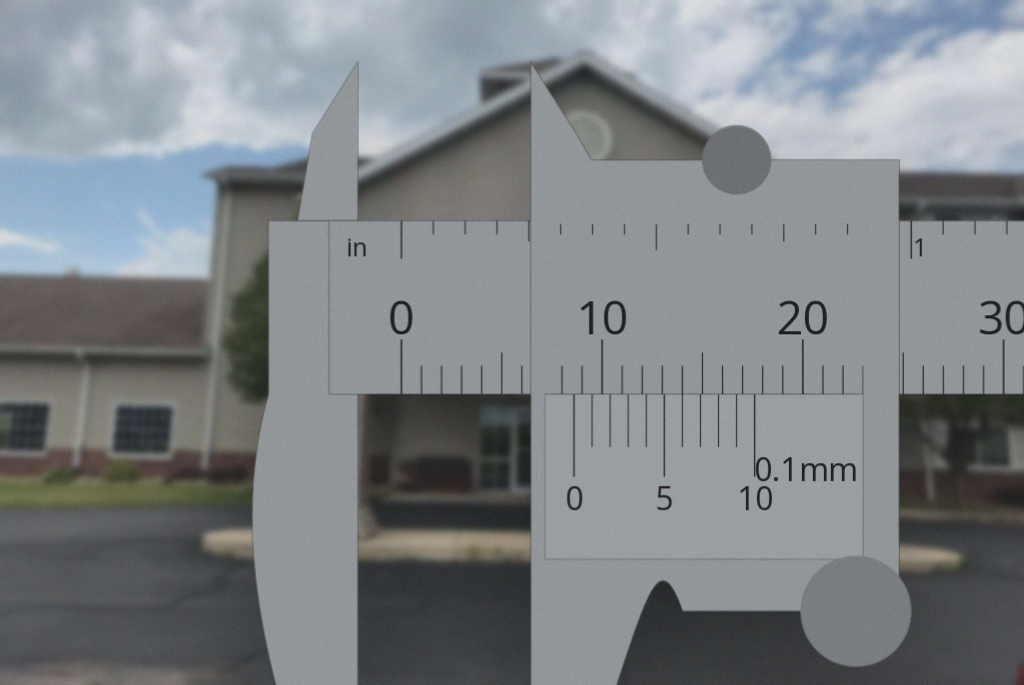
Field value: {"value": 8.6, "unit": "mm"}
